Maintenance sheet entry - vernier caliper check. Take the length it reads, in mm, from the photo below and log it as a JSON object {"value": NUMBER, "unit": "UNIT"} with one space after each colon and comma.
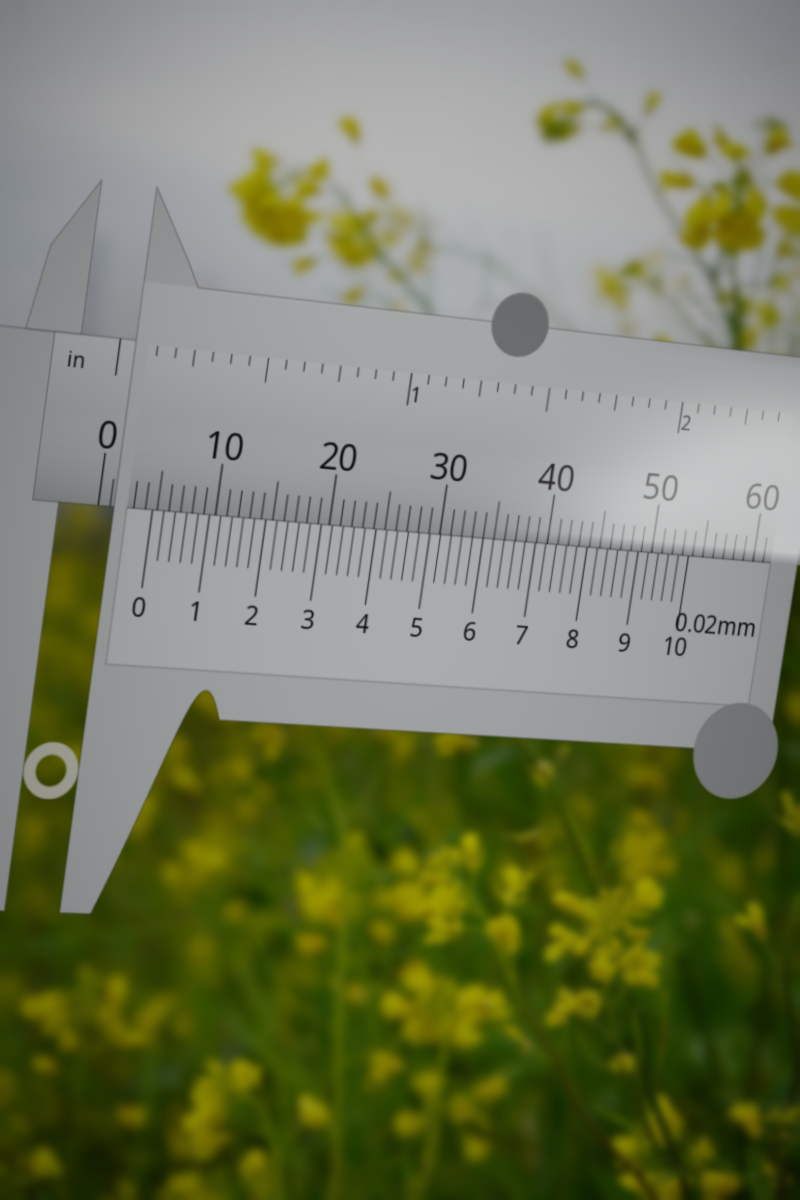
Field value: {"value": 4.6, "unit": "mm"}
